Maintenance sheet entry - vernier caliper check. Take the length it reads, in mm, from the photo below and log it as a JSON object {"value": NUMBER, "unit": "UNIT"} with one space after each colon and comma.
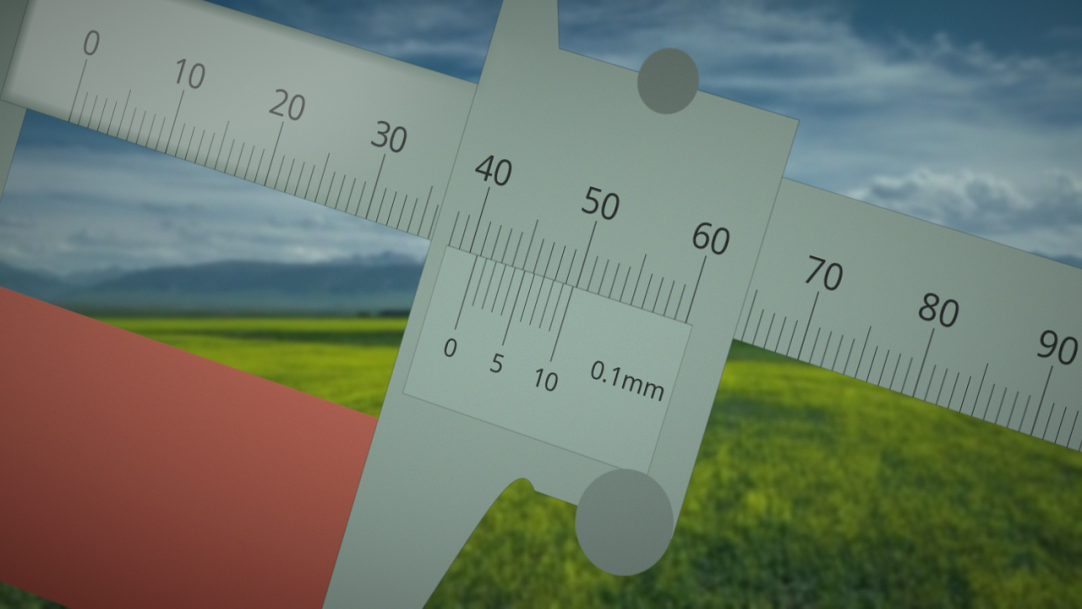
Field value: {"value": 40.7, "unit": "mm"}
